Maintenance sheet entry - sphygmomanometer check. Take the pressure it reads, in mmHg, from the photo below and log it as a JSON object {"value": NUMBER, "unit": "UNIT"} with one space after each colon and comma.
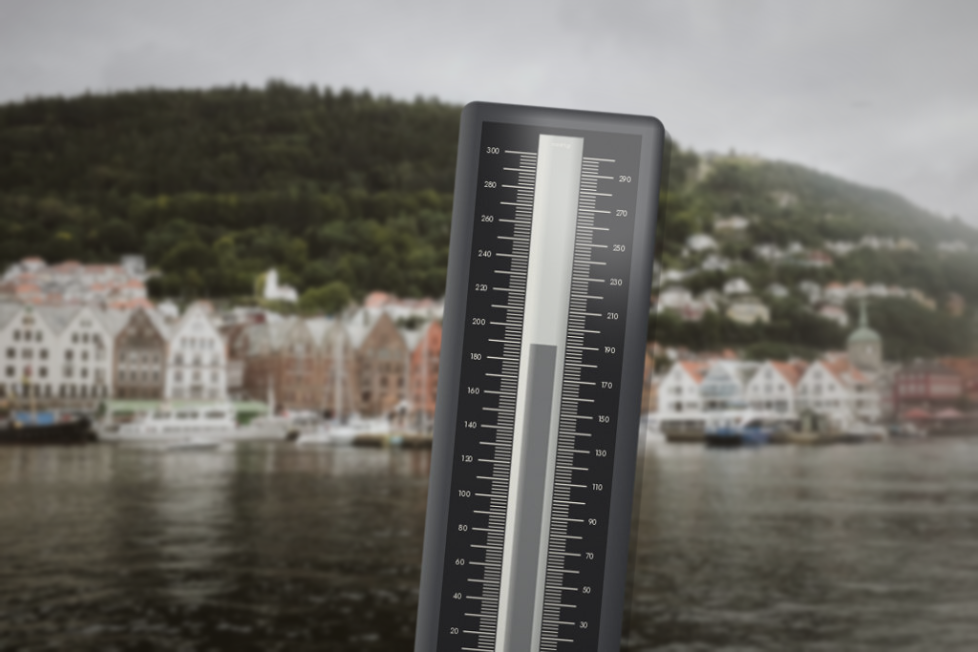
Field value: {"value": 190, "unit": "mmHg"}
